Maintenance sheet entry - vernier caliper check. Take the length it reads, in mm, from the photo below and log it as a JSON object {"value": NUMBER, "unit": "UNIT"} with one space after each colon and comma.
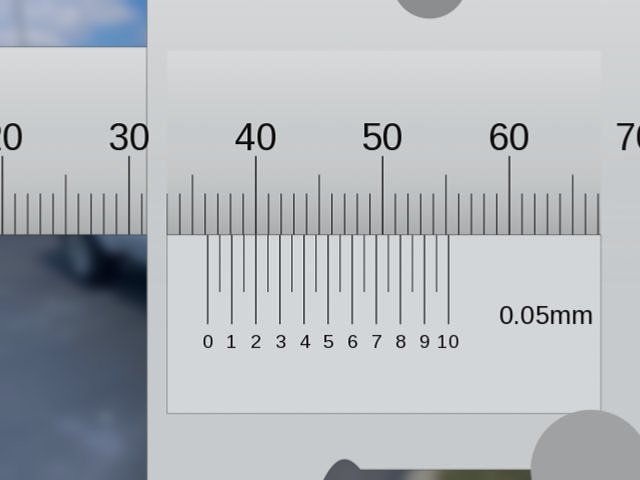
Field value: {"value": 36.2, "unit": "mm"}
